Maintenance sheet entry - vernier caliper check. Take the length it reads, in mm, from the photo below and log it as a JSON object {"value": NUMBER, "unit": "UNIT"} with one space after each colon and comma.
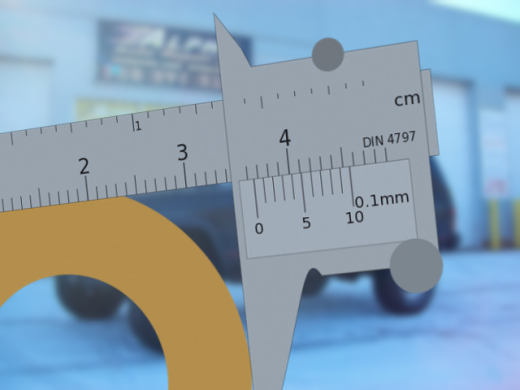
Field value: {"value": 36.6, "unit": "mm"}
